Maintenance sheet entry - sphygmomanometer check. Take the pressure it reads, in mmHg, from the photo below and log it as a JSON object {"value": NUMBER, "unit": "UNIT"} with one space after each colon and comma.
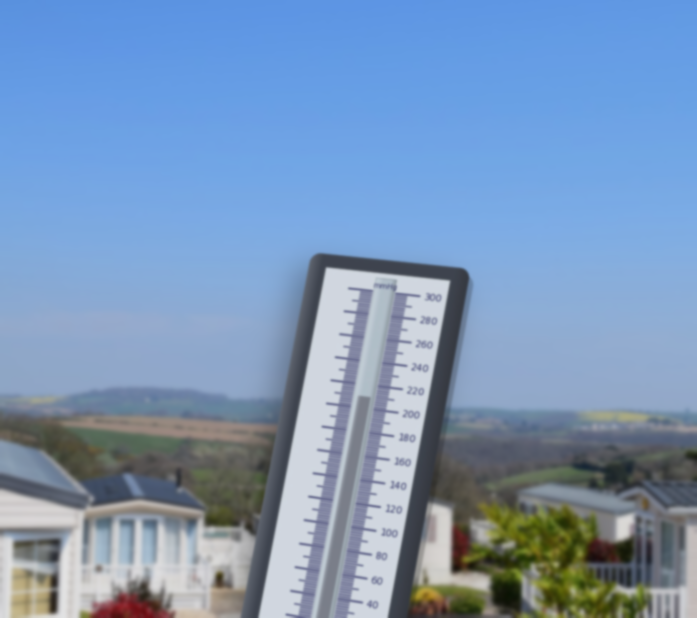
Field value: {"value": 210, "unit": "mmHg"}
